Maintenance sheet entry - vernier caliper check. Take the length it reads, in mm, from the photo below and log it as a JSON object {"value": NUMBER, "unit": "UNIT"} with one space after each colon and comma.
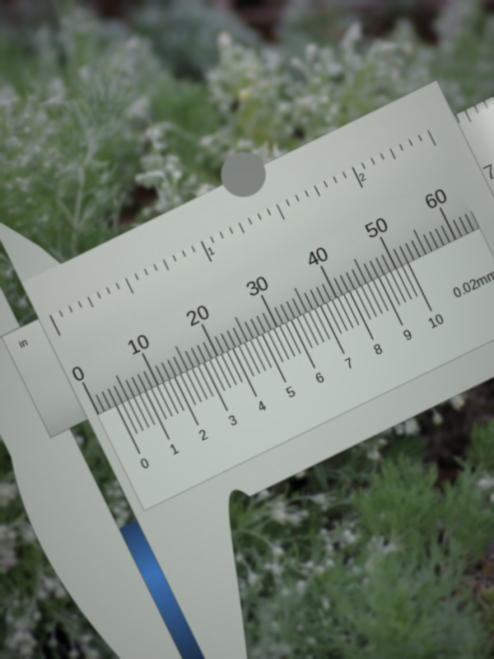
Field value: {"value": 3.0, "unit": "mm"}
